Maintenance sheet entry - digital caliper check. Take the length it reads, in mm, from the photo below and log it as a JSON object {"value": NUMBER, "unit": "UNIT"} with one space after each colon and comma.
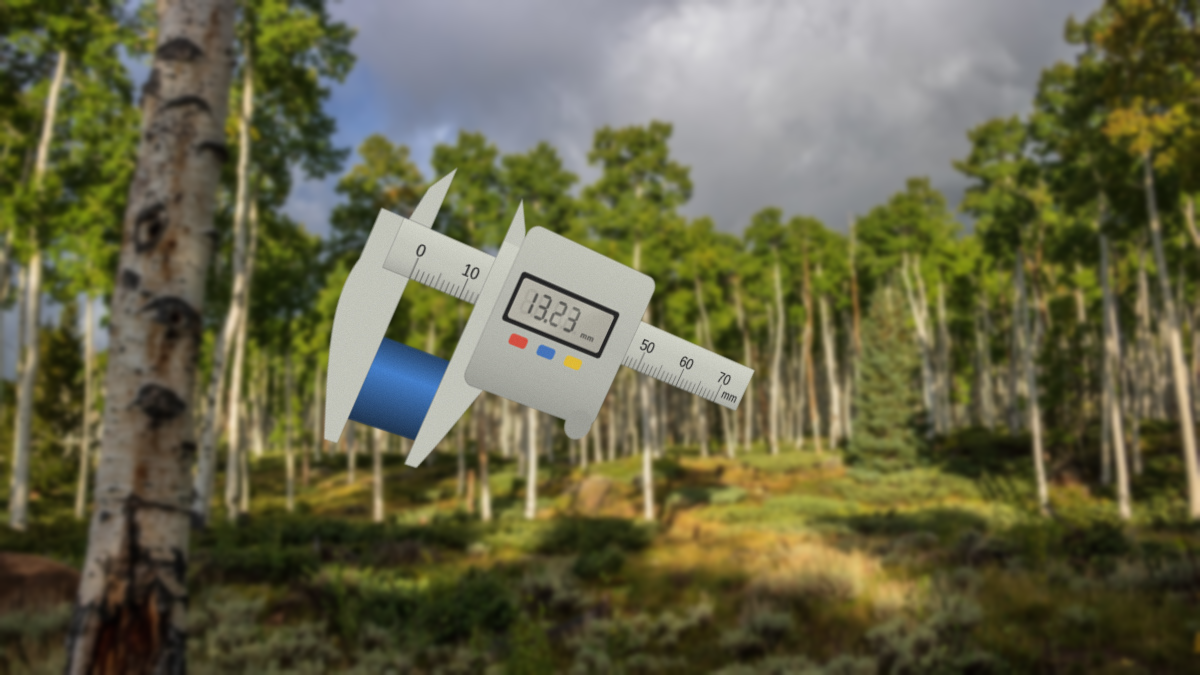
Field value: {"value": 13.23, "unit": "mm"}
